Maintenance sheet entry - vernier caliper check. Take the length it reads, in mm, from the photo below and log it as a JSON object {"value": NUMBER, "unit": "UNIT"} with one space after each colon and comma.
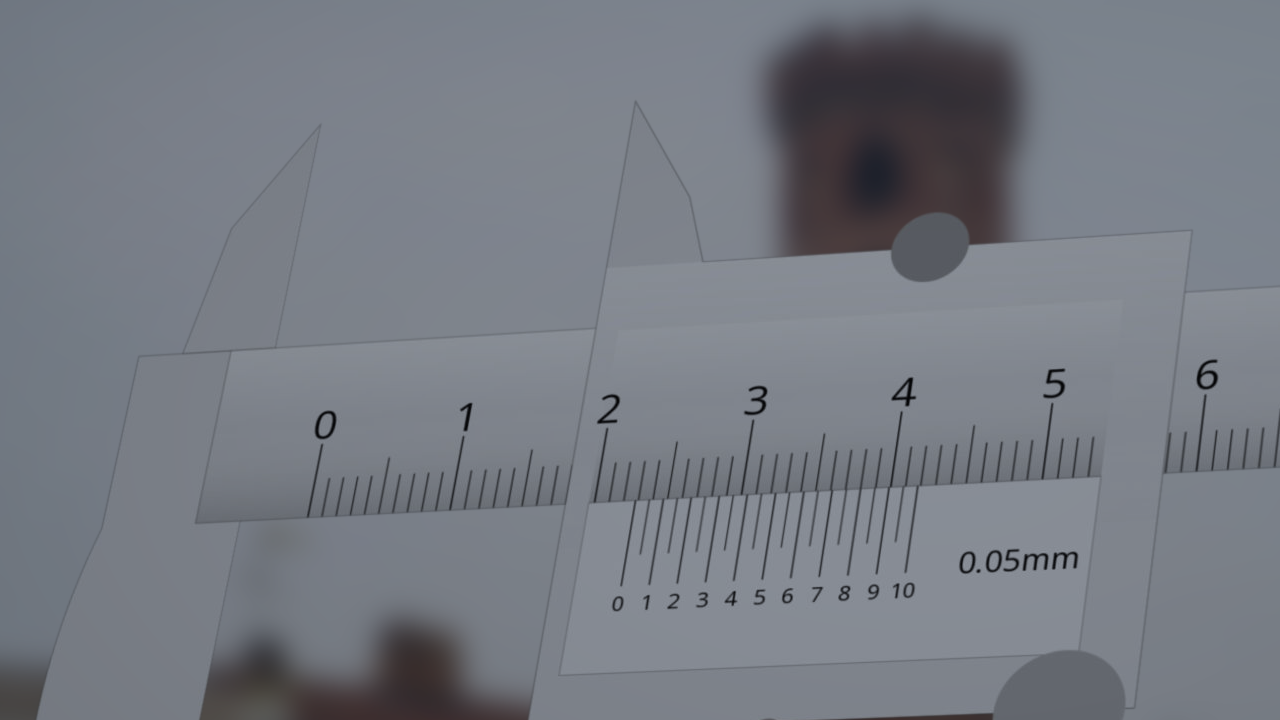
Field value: {"value": 22.8, "unit": "mm"}
